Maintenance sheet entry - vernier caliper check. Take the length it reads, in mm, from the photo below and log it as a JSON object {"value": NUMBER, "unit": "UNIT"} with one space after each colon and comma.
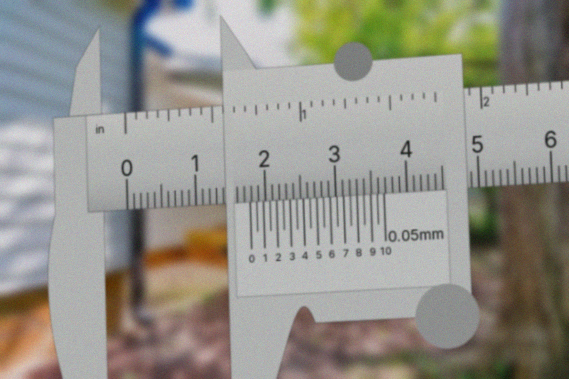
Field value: {"value": 17.8, "unit": "mm"}
